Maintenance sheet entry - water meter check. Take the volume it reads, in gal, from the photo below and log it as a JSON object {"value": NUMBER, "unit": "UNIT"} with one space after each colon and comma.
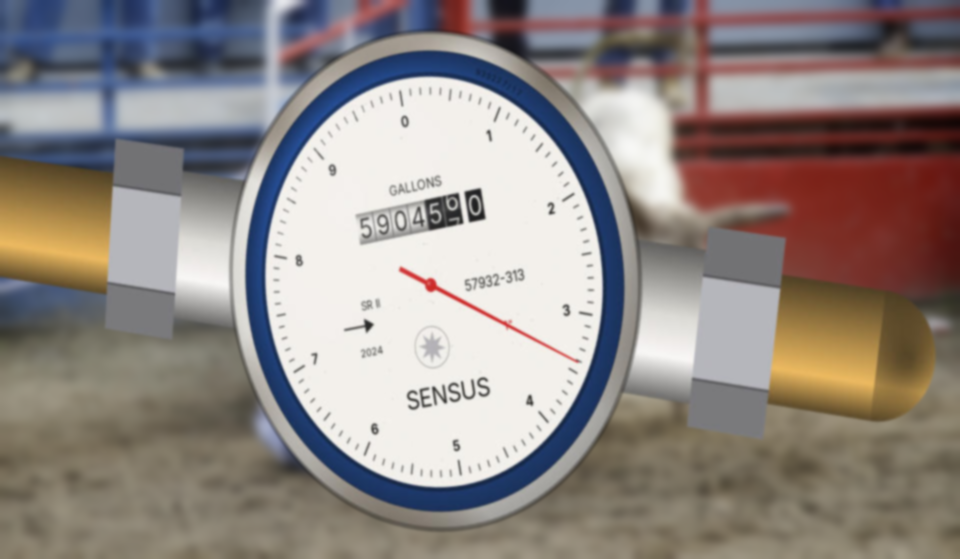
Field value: {"value": 5904563.4, "unit": "gal"}
